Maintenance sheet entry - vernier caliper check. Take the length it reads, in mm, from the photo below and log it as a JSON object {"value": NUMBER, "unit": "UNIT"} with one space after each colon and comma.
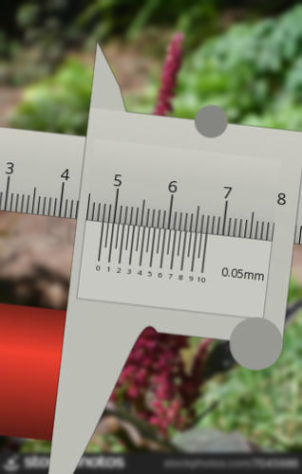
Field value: {"value": 48.0, "unit": "mm"}
